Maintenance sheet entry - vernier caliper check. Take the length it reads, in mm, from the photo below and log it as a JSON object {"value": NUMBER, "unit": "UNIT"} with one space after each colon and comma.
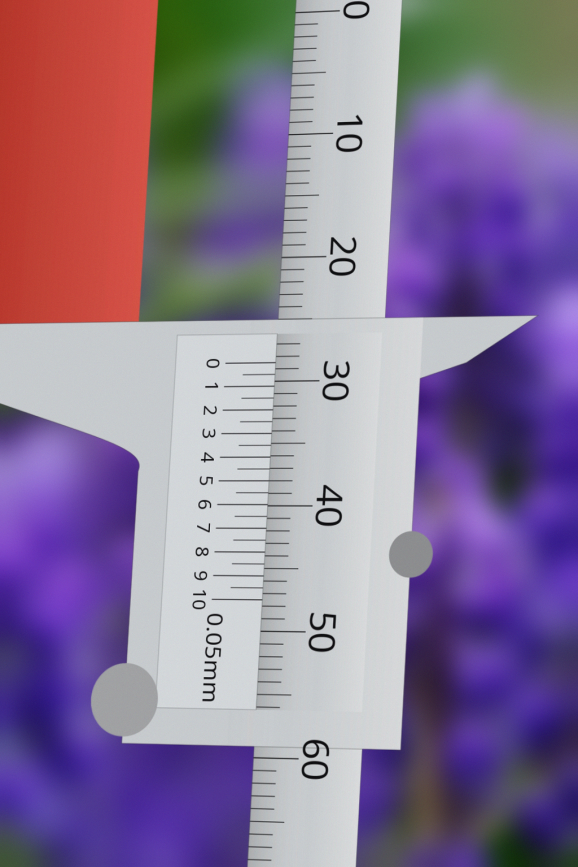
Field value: {"value": 28.5, "unit": "mm"}
